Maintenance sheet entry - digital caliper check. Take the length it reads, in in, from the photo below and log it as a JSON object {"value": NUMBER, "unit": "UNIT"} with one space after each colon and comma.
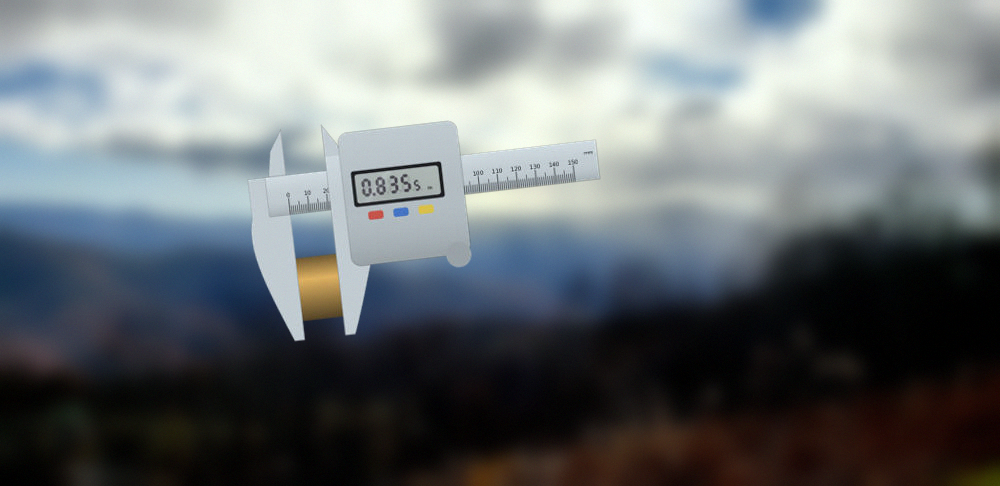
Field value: {"value": 0.8355, "unit": "in"}
